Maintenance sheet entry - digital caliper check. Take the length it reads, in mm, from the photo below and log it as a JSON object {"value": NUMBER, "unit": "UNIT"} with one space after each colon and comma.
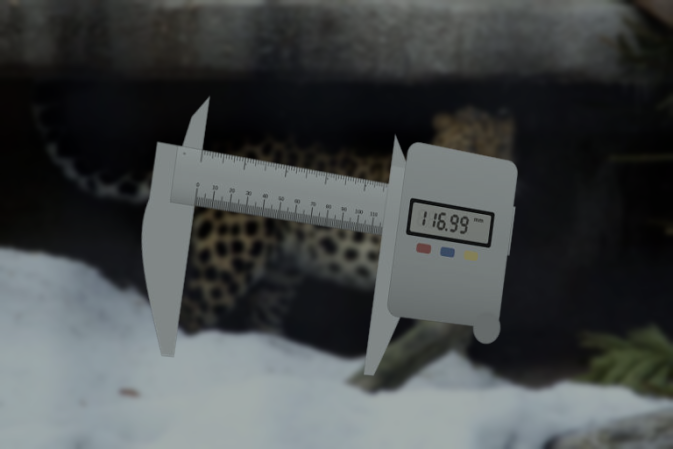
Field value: {"value": 116.99, "unit": "mm"}
